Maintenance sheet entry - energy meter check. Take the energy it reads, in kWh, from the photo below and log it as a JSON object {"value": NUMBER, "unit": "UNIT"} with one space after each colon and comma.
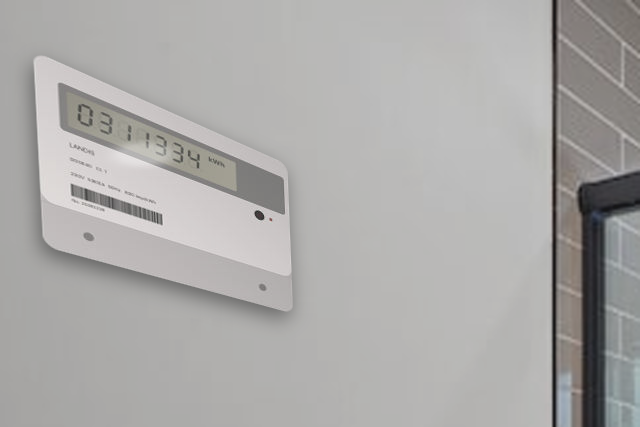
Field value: {"value": 311334, "unit": "kWh"}
